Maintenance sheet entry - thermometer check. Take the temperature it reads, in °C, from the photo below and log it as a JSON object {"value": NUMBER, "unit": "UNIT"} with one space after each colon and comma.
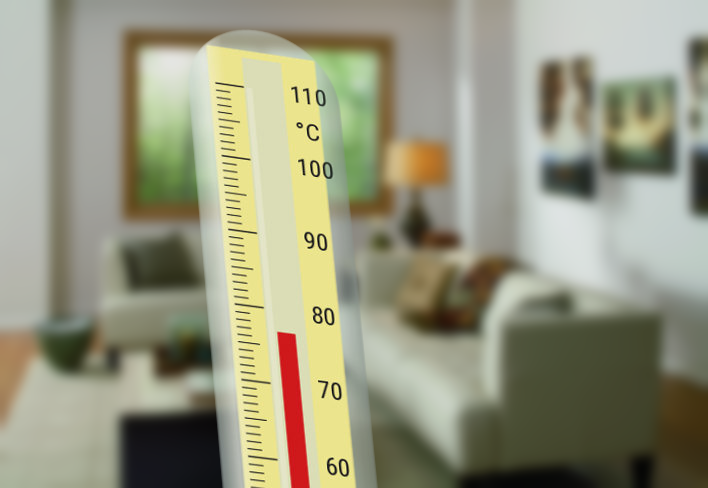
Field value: {"value": 77, "unit": "°C"}
